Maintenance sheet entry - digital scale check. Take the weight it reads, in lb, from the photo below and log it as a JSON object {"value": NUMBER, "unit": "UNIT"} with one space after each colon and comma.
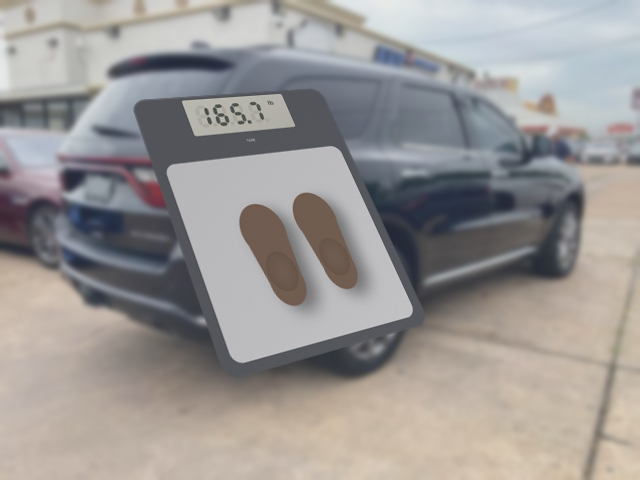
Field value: {"value": 165.7, "unit": "lb"}
